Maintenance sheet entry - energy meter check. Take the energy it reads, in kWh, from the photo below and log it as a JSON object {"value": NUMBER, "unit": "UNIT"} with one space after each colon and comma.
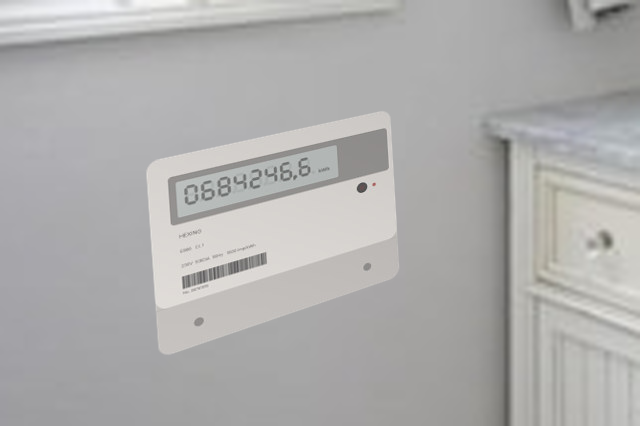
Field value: {"value": 684246.6, "unit": "kWh"}
